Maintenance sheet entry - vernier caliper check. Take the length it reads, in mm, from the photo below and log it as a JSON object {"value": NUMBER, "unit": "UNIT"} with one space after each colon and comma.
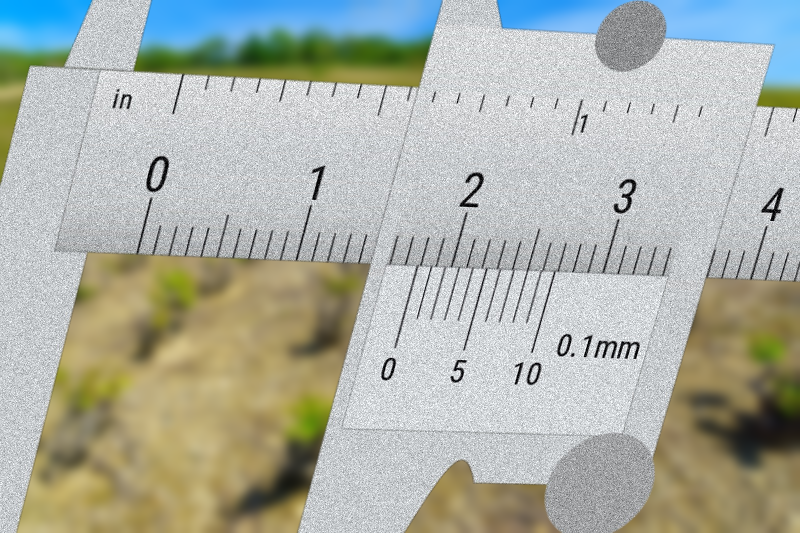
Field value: {"value": 17.8, "unit": "mm"}
